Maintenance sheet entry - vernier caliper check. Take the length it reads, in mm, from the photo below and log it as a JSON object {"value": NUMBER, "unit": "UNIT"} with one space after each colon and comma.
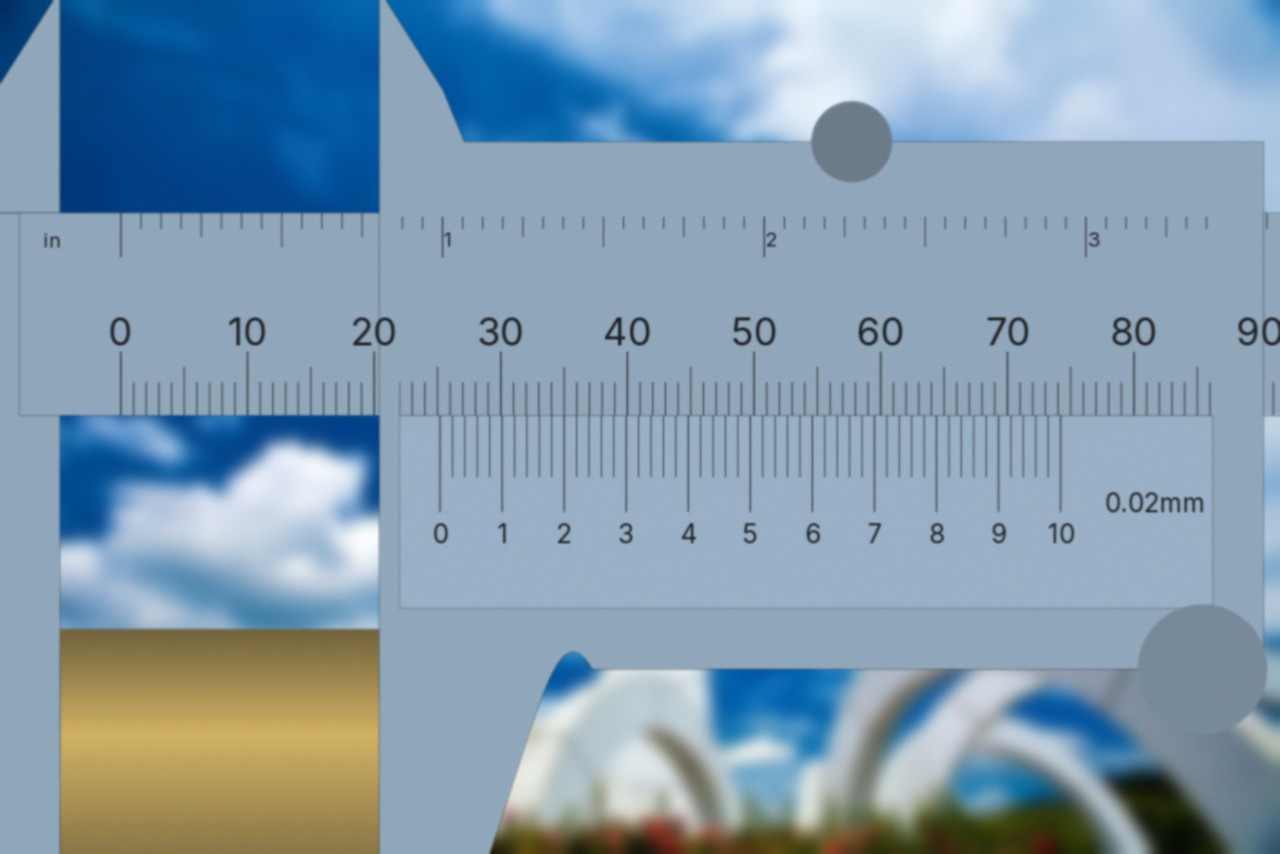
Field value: {"value": 25.2, "unit": "mm"}
